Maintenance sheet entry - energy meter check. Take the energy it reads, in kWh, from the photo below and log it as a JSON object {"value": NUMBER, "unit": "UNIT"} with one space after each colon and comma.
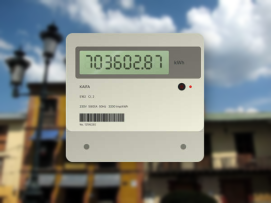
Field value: {"value": 703602.87, "unit": "kWh"}
